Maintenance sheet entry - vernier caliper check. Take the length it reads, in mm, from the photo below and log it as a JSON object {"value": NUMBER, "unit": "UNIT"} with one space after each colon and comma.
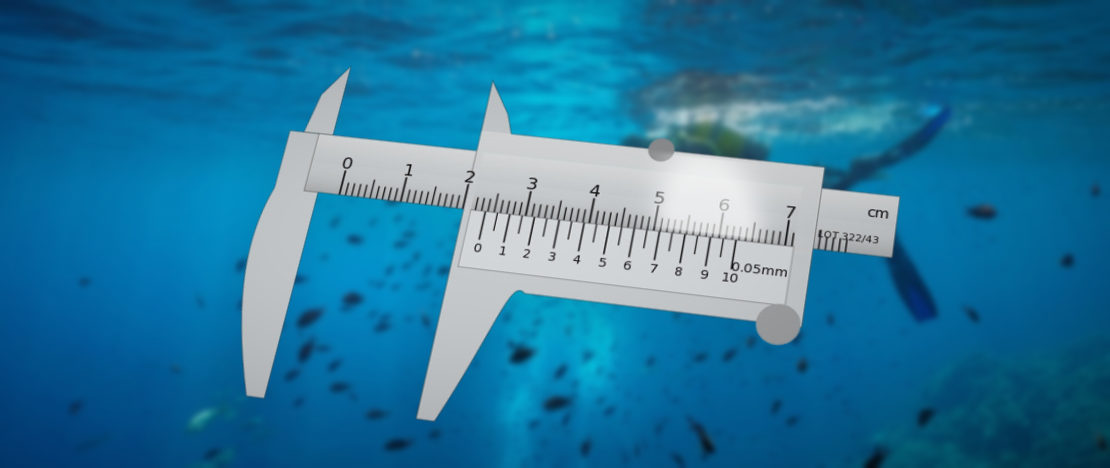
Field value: {"value": 23.6, "unit": "mm"}
